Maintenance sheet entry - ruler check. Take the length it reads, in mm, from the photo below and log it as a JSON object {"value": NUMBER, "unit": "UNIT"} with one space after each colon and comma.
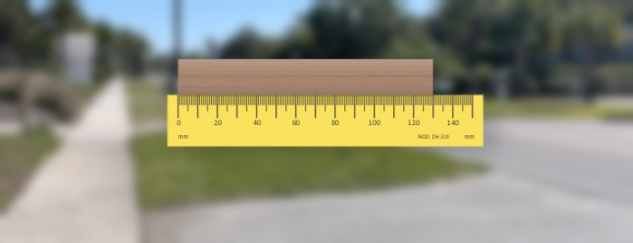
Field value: {"value": 130, "unit": "mm"}
